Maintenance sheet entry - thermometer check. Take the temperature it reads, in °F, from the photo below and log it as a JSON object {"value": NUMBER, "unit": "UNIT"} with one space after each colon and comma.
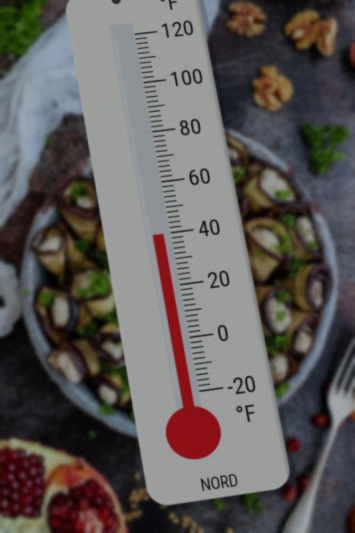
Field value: {"value": 40, "unit": "°F"}
